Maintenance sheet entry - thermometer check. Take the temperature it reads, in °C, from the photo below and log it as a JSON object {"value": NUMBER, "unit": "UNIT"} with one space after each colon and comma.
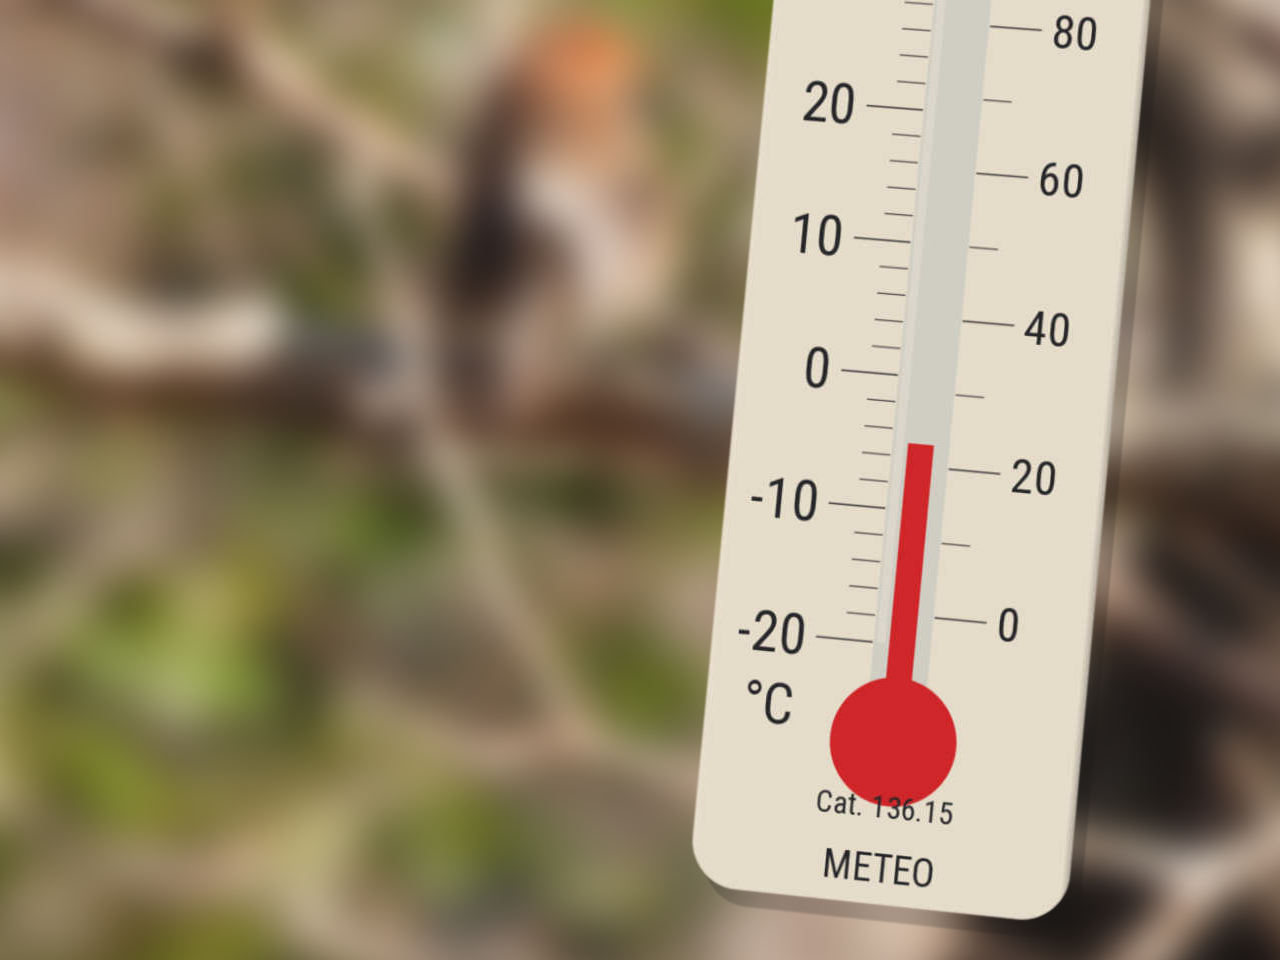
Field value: {"value": -5, "unit": "°C"}
